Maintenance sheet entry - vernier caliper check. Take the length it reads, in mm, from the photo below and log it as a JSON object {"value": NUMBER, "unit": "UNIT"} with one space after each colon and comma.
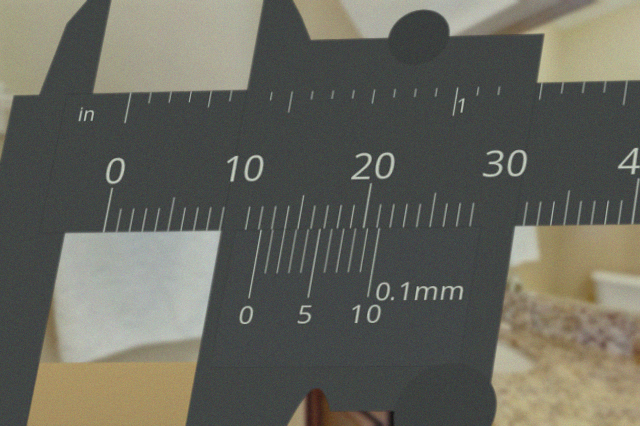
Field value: {"value": 12.2, "unit": "mm"}
